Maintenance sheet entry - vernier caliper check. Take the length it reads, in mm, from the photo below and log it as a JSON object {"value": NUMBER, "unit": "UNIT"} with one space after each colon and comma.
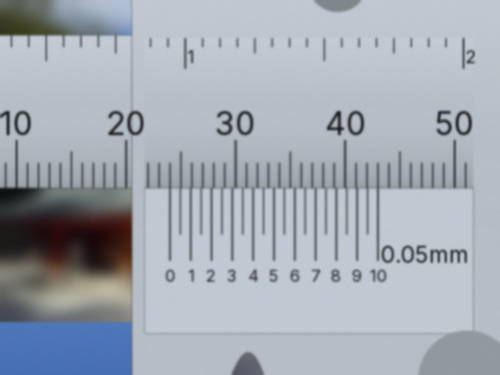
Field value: {"value": 24.0, "unit": "mm"}
